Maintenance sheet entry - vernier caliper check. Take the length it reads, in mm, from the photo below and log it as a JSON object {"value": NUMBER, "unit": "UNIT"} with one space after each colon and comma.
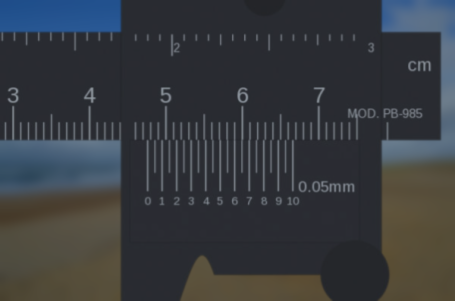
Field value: {"value": 47.6, "unit": "mm"}
